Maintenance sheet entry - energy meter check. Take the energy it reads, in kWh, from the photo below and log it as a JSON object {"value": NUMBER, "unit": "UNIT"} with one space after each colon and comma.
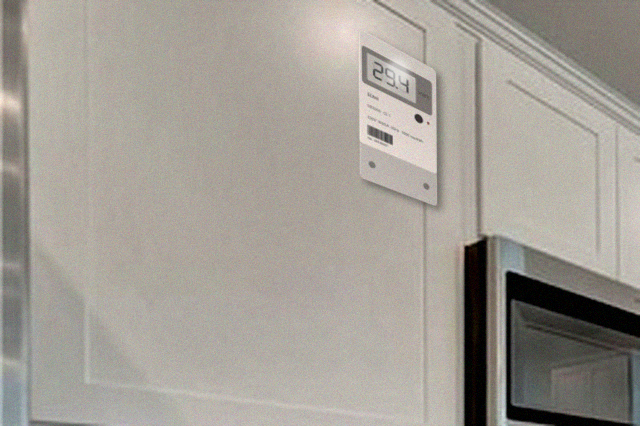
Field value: {"value": 29.4, "unit": "kWh"}
